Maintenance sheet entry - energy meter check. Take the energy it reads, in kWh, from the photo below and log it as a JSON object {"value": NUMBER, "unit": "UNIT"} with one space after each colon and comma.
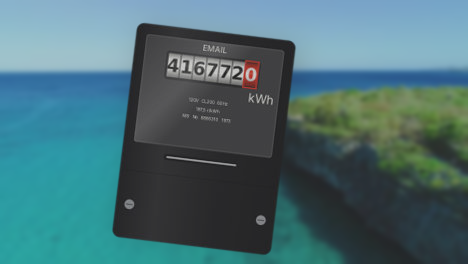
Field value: {"value": 416772.0, "unit": "kWh"}
